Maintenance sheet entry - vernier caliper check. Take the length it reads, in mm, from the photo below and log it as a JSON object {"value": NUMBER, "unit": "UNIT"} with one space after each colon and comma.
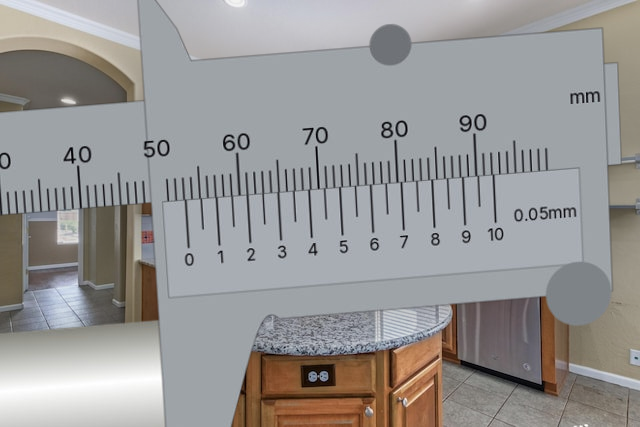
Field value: {"value": 53.2, "unit": "mm"}
